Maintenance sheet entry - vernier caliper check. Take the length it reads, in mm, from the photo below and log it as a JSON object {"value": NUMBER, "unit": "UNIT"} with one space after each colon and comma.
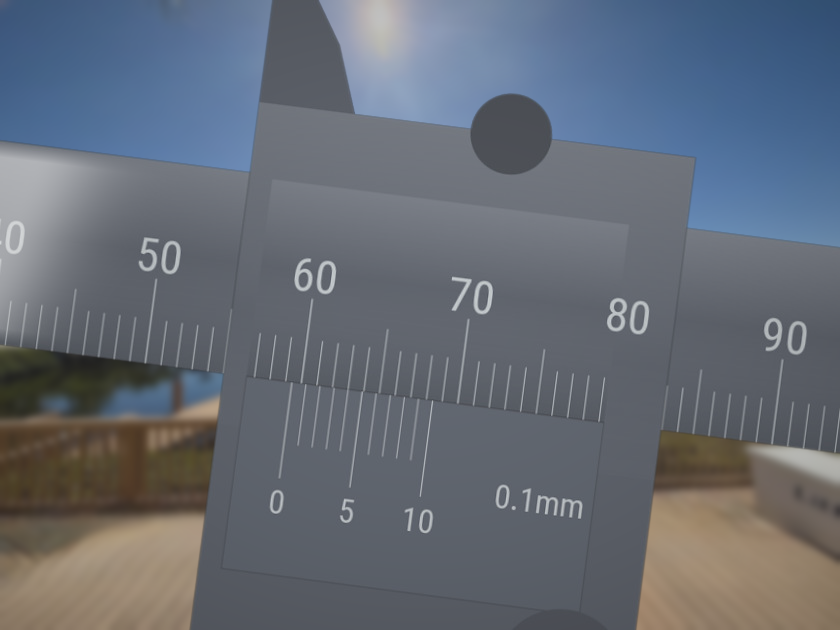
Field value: {"value": 59.4, "unit": "mm"}
